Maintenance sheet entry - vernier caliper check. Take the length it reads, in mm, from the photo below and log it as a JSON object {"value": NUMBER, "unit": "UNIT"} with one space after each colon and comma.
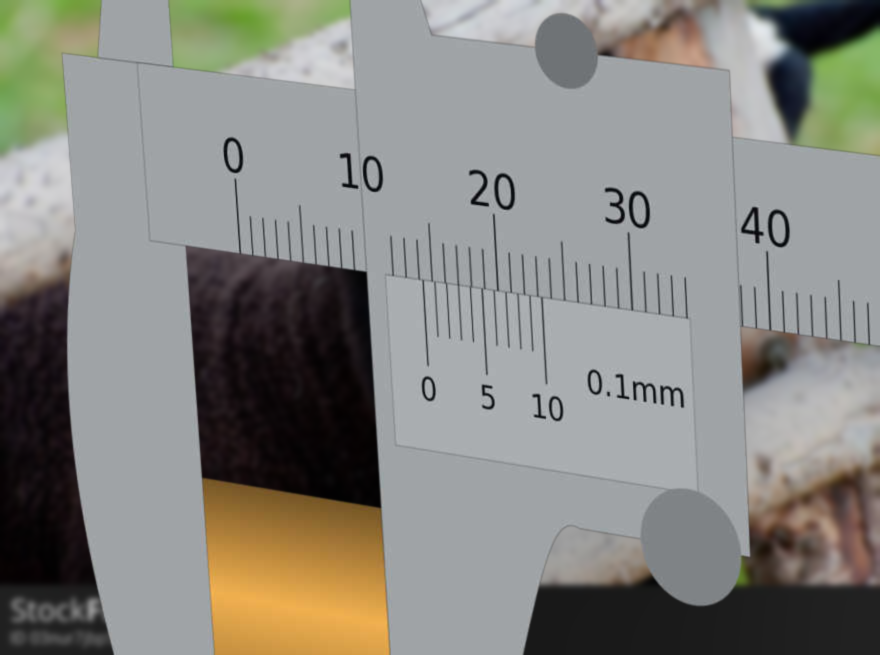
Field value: {"value": 14.3, "unit": "mm"}
